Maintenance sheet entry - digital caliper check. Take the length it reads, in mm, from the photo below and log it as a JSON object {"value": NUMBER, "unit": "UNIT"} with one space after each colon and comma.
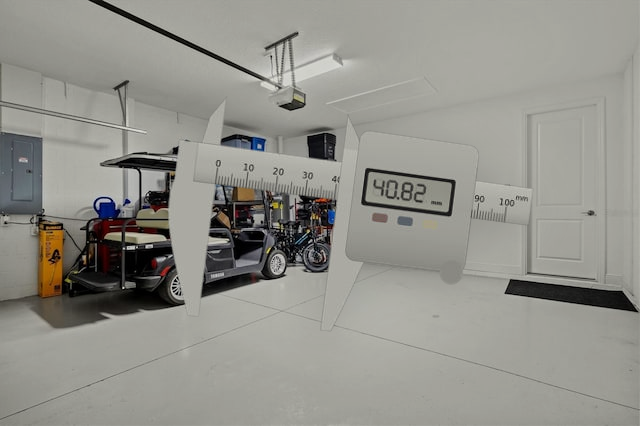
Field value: {"value": 40.82, "unit": "mm"}
